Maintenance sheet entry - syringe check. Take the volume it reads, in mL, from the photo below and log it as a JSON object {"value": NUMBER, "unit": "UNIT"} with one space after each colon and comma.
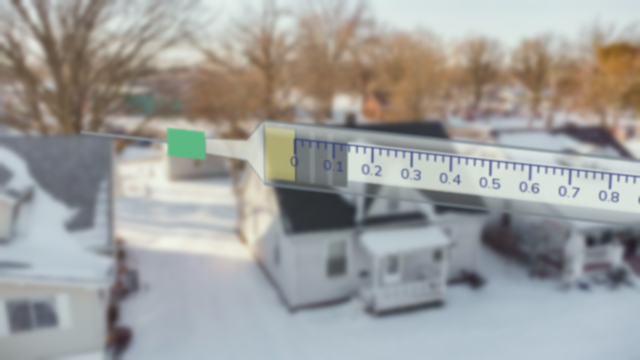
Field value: {"value": 0, "unit": "mL"}
